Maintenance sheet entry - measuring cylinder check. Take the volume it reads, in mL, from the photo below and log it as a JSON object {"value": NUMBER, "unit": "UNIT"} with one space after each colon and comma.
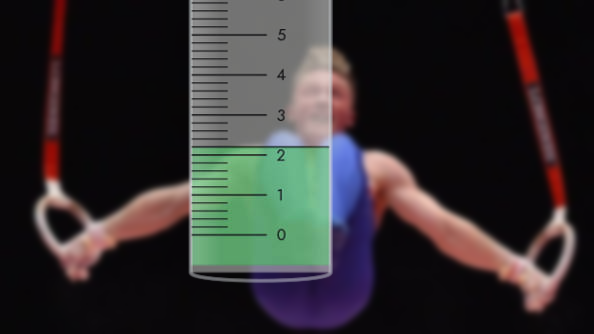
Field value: {"value": 2.2, "unit": "mL"}
